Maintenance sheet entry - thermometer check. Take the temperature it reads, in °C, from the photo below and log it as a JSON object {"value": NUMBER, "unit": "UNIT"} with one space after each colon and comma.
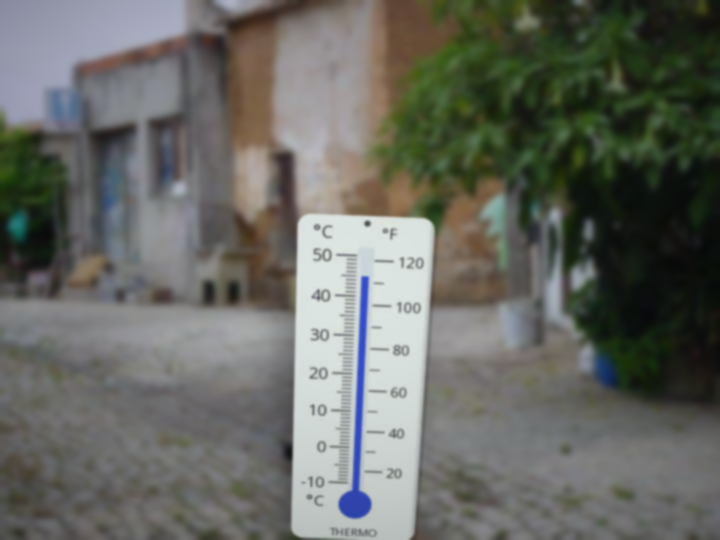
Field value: {"value": 45, "unit": "°C"}
